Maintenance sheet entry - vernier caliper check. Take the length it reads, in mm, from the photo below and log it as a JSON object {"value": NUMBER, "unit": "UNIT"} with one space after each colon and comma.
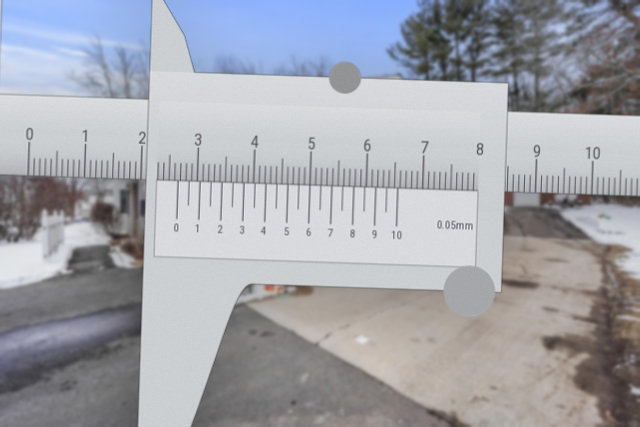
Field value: {"value": 26.6, "unit": "mm"}
